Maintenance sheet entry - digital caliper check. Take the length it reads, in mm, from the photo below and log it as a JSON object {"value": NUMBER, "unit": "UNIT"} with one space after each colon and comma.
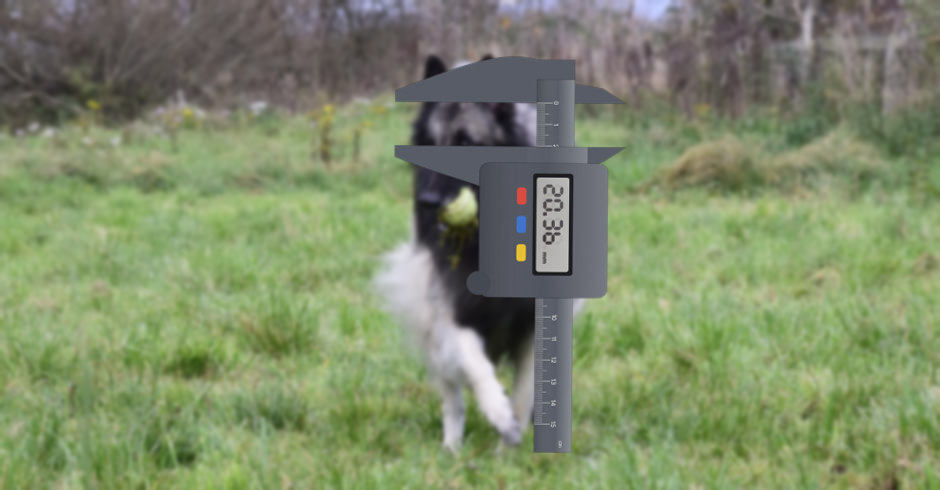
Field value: {"value": 20.36, "unit": "mm"}
